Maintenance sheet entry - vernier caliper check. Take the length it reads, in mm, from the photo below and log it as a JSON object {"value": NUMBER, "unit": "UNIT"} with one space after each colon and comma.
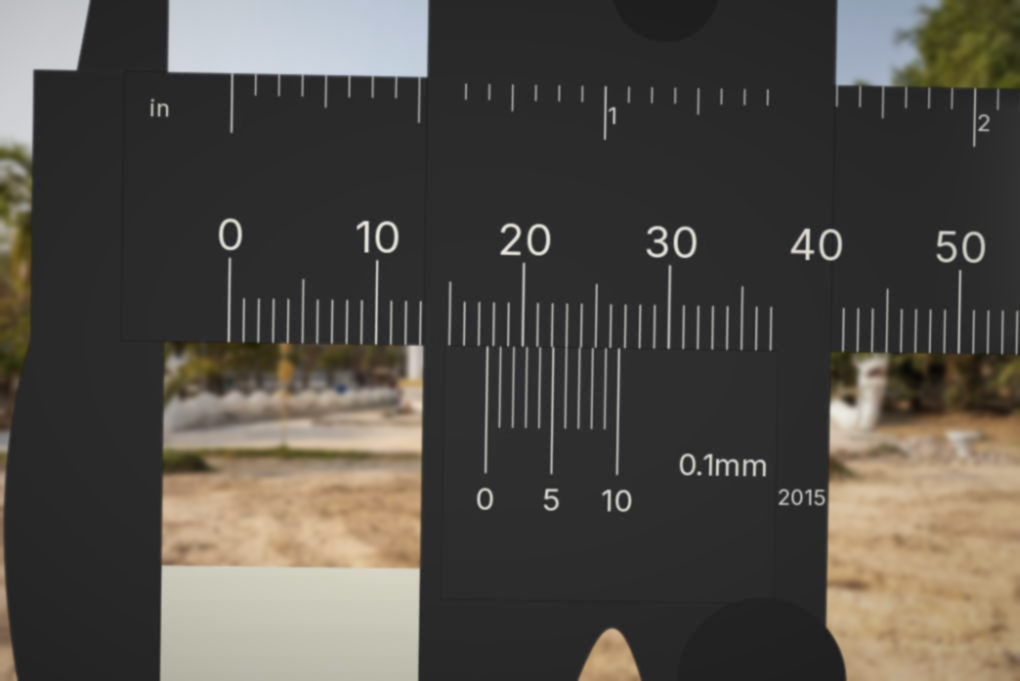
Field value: {"value": 17.6, "unit": "mm"}
